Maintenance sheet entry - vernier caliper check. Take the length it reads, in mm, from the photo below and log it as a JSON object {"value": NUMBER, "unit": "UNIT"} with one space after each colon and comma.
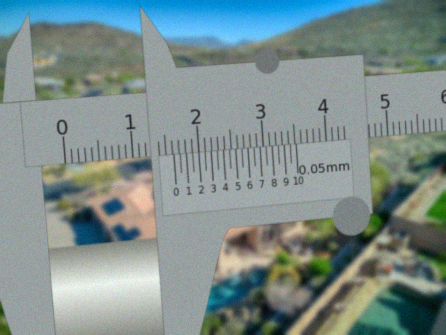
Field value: {"value": 16.2, "unit": "mm"}
